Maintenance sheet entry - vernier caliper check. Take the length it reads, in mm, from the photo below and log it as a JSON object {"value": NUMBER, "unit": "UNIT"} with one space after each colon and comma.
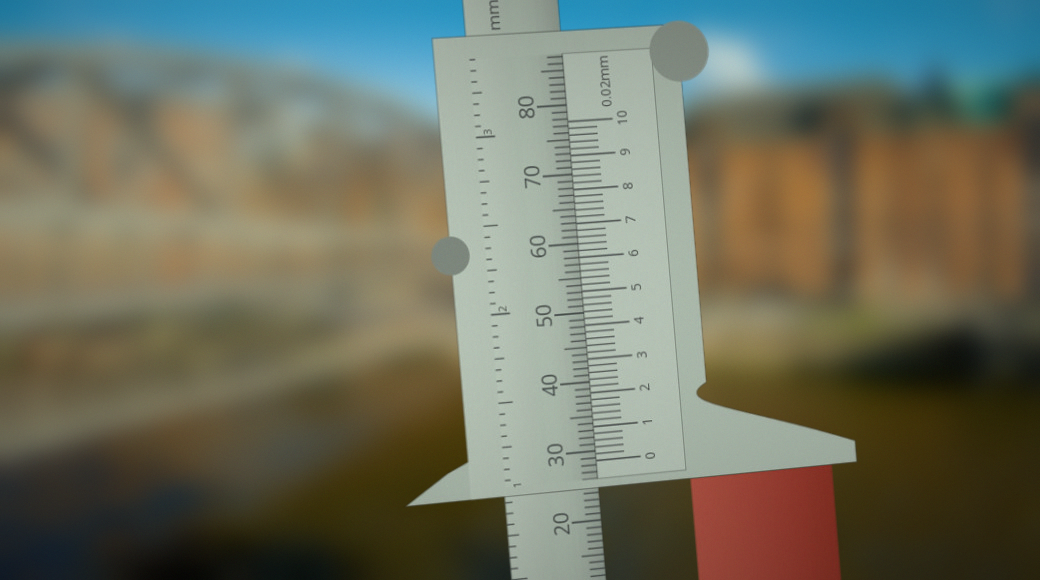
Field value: {"value": 28.6, "unit": "mm"}
